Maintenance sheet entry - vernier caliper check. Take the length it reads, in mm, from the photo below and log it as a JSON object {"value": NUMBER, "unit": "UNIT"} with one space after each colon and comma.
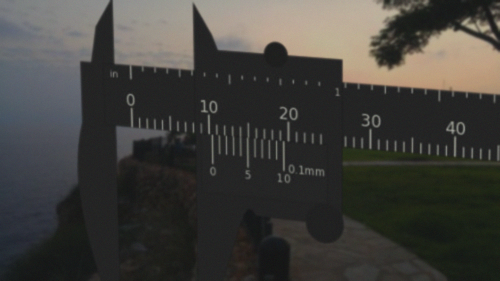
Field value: {"value": 10.4, "unit": "mm"}
